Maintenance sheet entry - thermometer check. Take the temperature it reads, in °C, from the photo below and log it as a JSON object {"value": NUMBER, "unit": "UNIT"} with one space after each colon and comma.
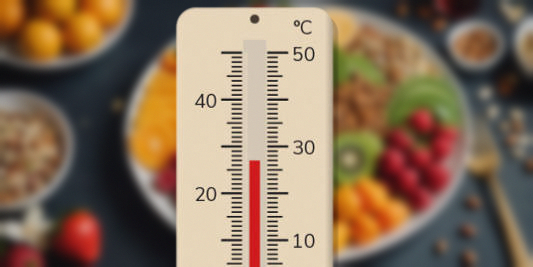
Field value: {"value": 27, "unit": "°C"}
